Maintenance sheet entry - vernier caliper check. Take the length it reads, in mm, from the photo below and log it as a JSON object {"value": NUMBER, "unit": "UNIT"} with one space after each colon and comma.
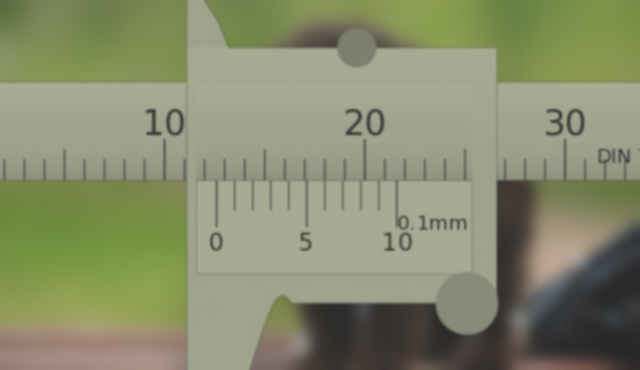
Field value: {"value": 12.6, "unit": "mm"}
